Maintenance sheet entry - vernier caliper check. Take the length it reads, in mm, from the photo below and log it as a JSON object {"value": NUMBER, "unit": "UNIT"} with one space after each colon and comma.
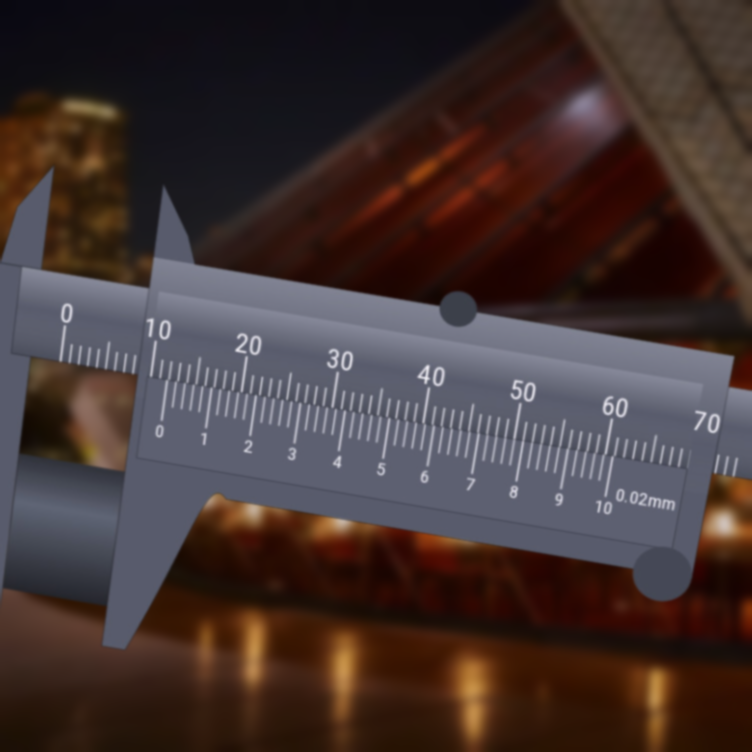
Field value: {"value": 11.8, "unit": "mm"}
